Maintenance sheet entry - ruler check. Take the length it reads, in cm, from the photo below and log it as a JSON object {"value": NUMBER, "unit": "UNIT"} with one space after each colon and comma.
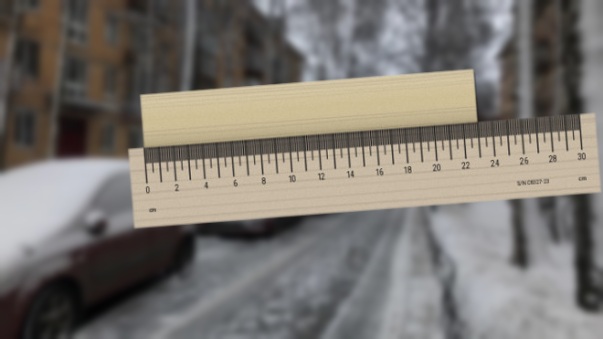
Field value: {"value": 23, "unit": "cm"}
